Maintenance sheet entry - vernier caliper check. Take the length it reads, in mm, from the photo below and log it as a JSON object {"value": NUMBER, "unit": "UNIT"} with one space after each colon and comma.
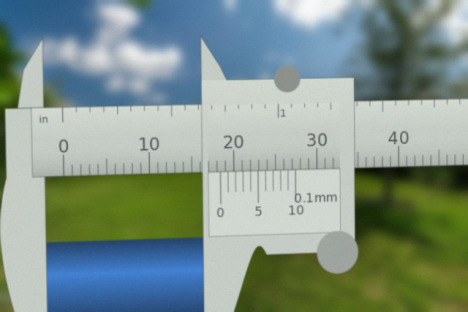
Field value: {"value": 18.4, "unit": "mm"}
